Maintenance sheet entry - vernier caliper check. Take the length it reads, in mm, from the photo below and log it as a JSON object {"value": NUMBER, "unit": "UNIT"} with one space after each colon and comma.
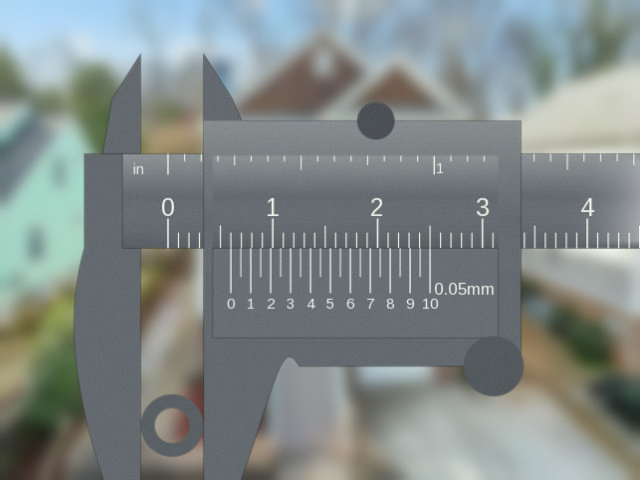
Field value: {"value": 6.0, "unit": "mm"}
